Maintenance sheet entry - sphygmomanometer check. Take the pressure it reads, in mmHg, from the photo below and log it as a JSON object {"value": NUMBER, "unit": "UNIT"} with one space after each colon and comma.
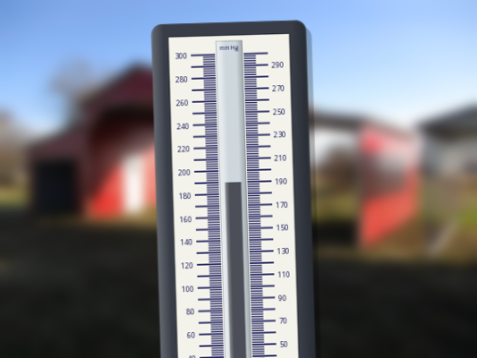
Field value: {"value": 190, "unit": "mmHg"}
